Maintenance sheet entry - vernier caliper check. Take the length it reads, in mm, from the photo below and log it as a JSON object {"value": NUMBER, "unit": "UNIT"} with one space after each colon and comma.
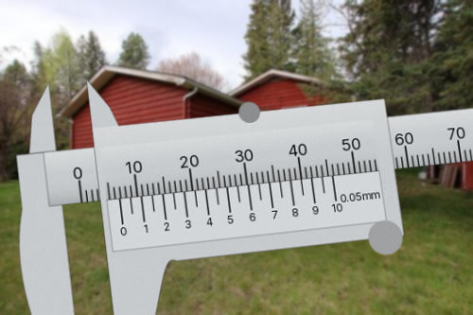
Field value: {"value": 6.8, "unit": "mm"}
